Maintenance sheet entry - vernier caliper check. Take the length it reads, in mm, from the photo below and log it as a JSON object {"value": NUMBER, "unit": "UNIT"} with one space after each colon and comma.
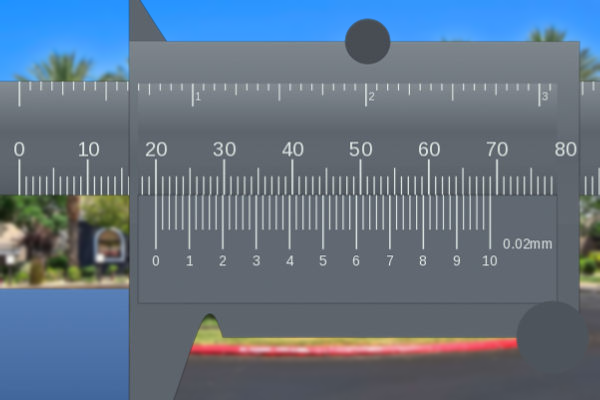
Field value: {"value": 20.0, "unit": "mm"}
